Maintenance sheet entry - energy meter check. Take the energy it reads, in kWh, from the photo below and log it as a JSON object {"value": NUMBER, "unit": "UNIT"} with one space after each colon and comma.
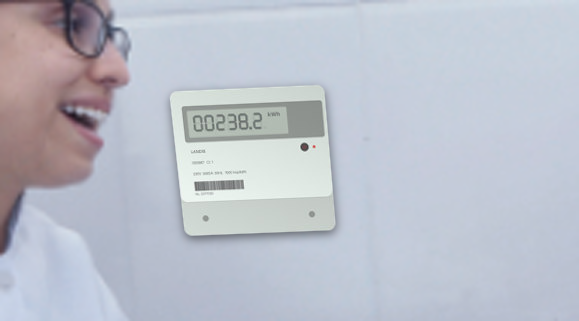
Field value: {"value": 238.2, "unit": "kWh"}
